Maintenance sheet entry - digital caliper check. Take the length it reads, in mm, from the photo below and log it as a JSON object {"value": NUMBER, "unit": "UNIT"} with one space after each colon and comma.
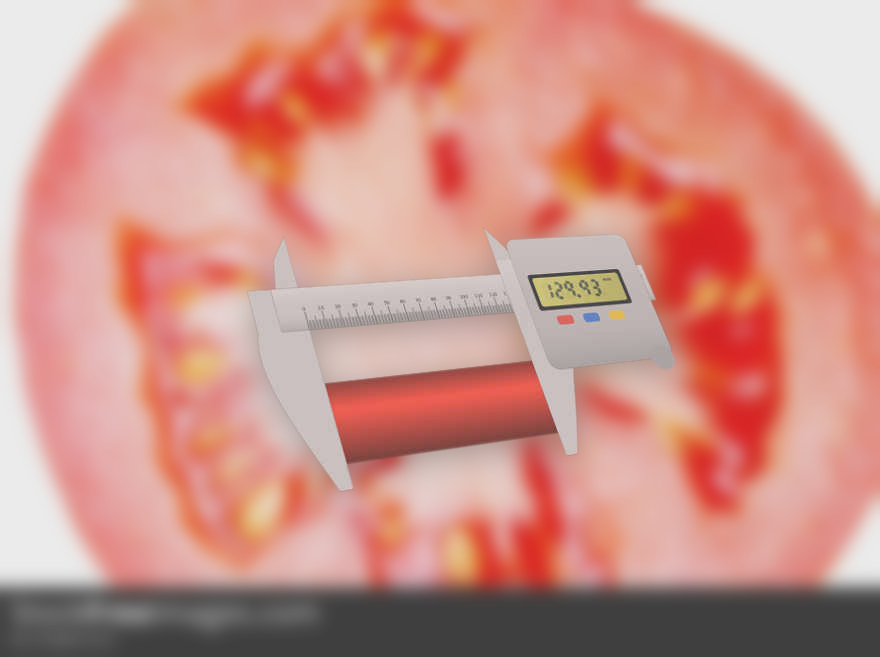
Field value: {"value": 129.93, "unit": "mm"}
